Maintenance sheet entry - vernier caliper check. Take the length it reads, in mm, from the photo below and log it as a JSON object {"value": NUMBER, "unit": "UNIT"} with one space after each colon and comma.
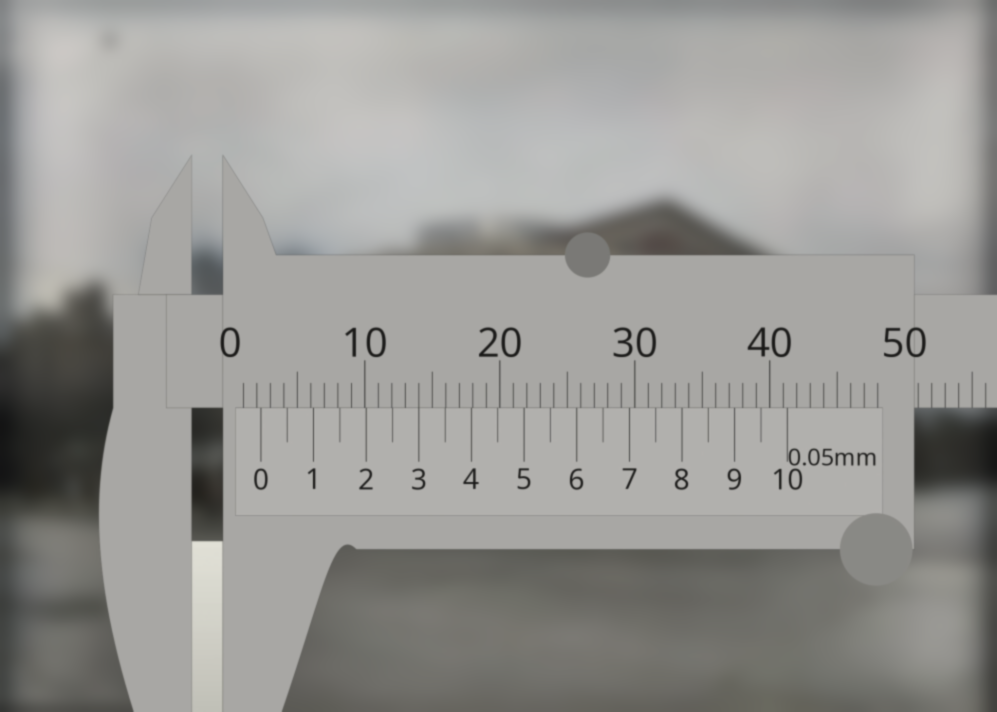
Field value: {"value": 2.3, "unit": "mm"}
